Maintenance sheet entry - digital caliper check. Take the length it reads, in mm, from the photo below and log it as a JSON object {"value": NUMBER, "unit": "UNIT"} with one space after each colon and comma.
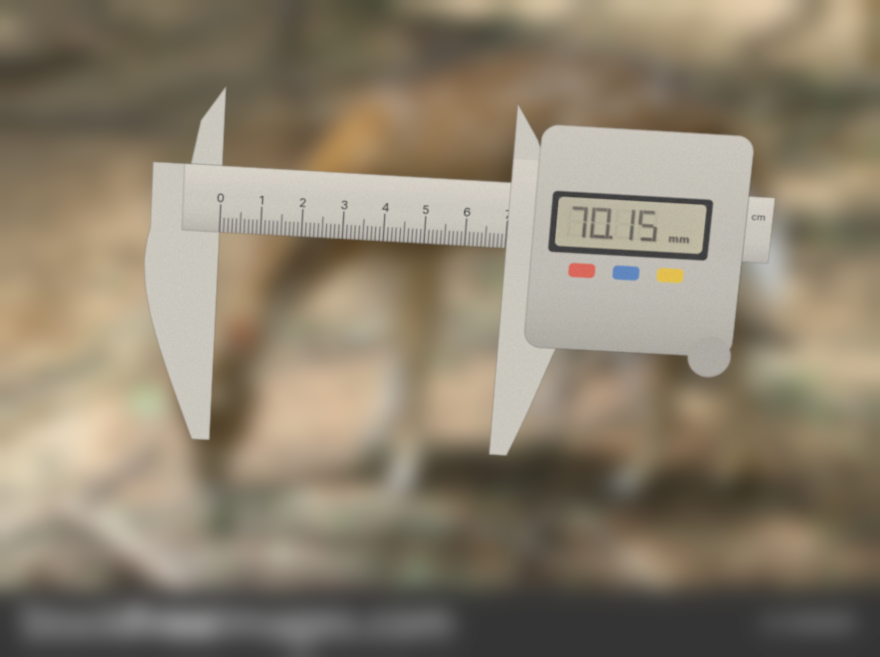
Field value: {"value": 70.15, "unit": "mm"}
